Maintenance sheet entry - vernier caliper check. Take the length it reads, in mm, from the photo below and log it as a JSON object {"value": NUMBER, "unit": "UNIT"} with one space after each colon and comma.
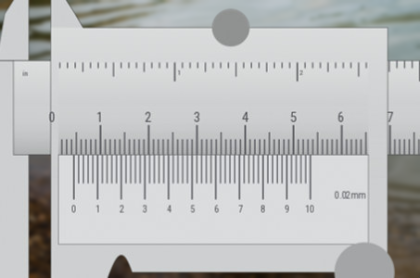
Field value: {"value": 4.5, "unit": "mm"}
